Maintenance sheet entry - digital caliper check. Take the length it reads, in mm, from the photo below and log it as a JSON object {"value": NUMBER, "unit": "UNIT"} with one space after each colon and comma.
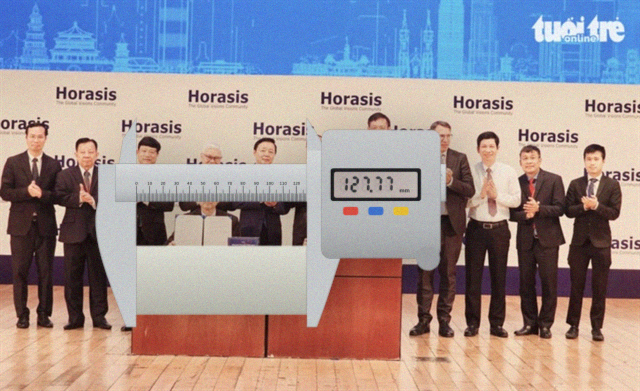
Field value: {"value": 127.77, "unit": "mm"}
